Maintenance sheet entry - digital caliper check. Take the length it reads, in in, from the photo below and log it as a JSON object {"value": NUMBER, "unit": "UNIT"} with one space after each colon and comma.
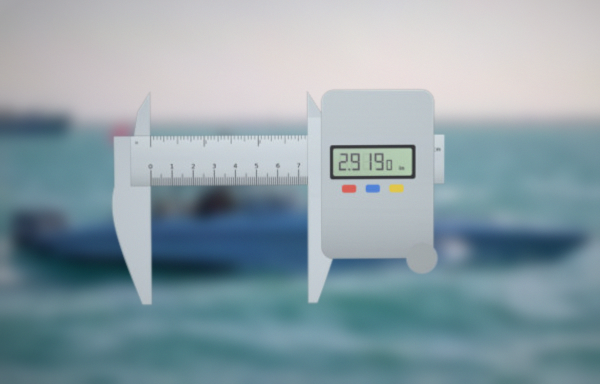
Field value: {"value": 2.9190, "unit": "in"}
